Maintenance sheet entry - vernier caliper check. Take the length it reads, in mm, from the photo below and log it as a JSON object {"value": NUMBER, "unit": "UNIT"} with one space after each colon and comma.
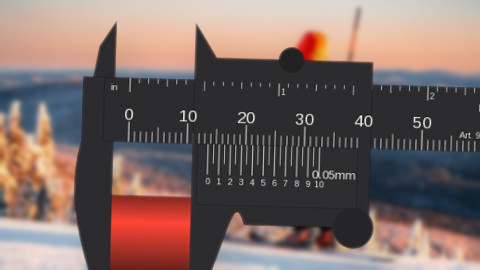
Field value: {"value": 13.6, "unit": "mm"}
